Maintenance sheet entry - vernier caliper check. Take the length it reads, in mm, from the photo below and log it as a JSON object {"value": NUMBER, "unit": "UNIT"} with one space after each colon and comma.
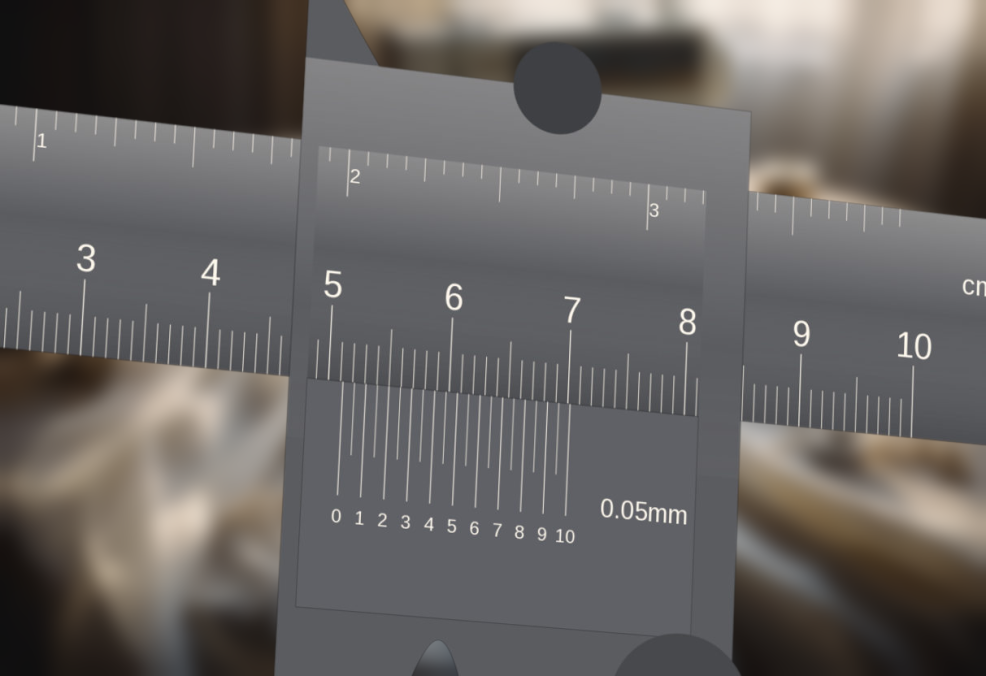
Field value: {"value": 51.2, "unit": "mm"}
